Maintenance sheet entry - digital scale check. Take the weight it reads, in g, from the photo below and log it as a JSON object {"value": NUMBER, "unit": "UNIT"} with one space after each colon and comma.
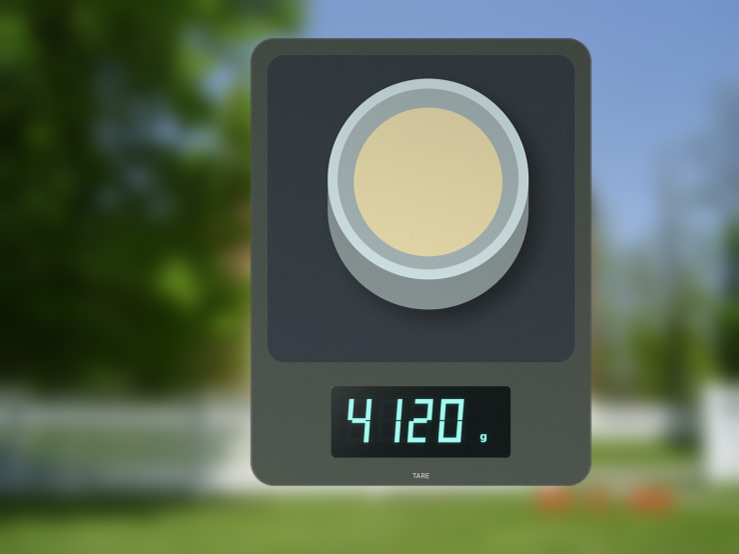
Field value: {"value": 4120, "unit": "g"}
